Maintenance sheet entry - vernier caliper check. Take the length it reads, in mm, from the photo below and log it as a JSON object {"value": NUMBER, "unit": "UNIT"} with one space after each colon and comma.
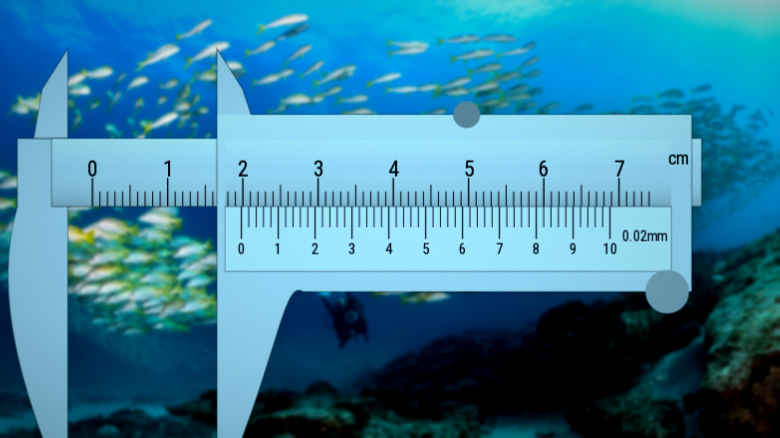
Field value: {"value": 19.8, "unit": "mm"}
